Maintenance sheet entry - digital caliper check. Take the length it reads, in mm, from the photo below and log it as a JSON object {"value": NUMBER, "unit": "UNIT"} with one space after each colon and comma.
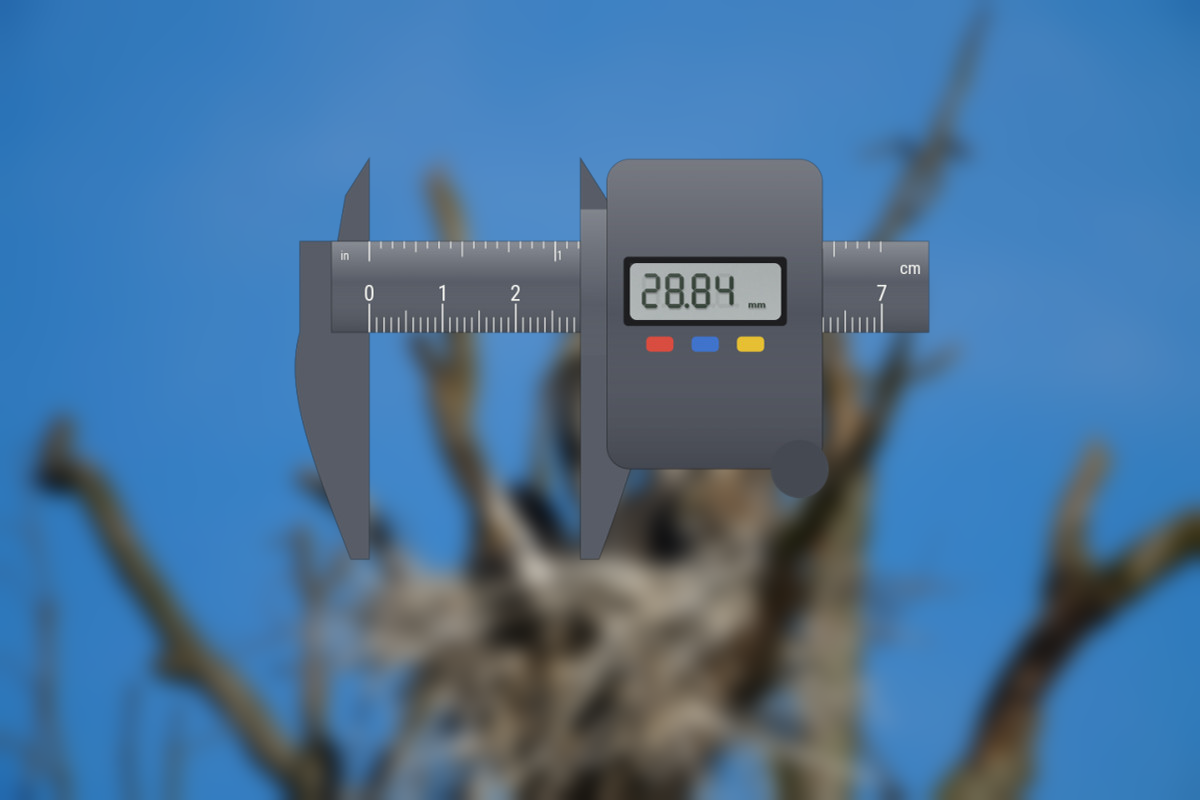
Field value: {"value": 28.84, "unit": "mm"}
